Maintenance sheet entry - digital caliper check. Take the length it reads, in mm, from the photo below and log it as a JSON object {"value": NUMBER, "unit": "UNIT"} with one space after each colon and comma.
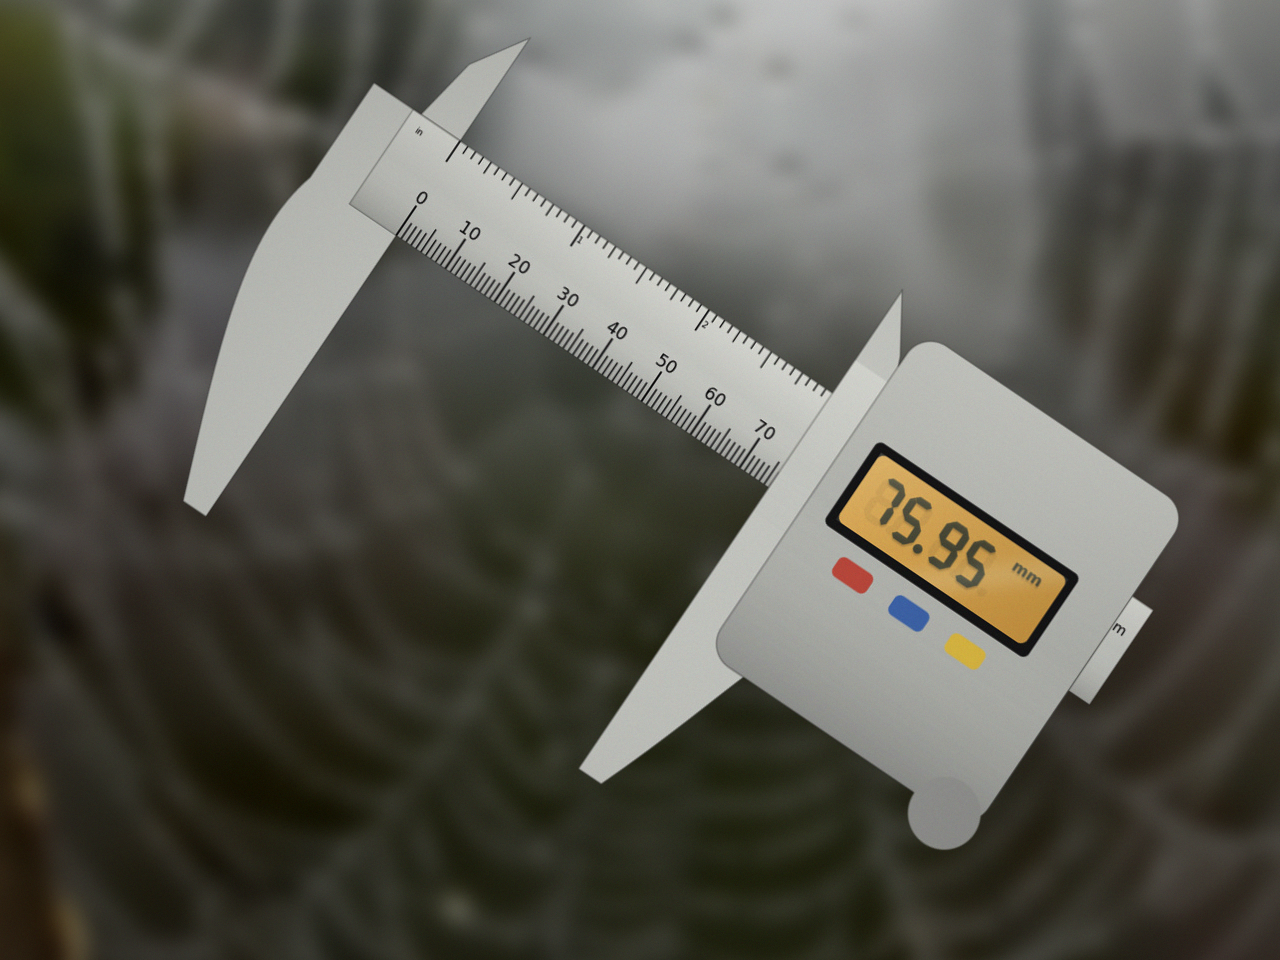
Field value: {"value": 75.95, "unit": "mm"}
